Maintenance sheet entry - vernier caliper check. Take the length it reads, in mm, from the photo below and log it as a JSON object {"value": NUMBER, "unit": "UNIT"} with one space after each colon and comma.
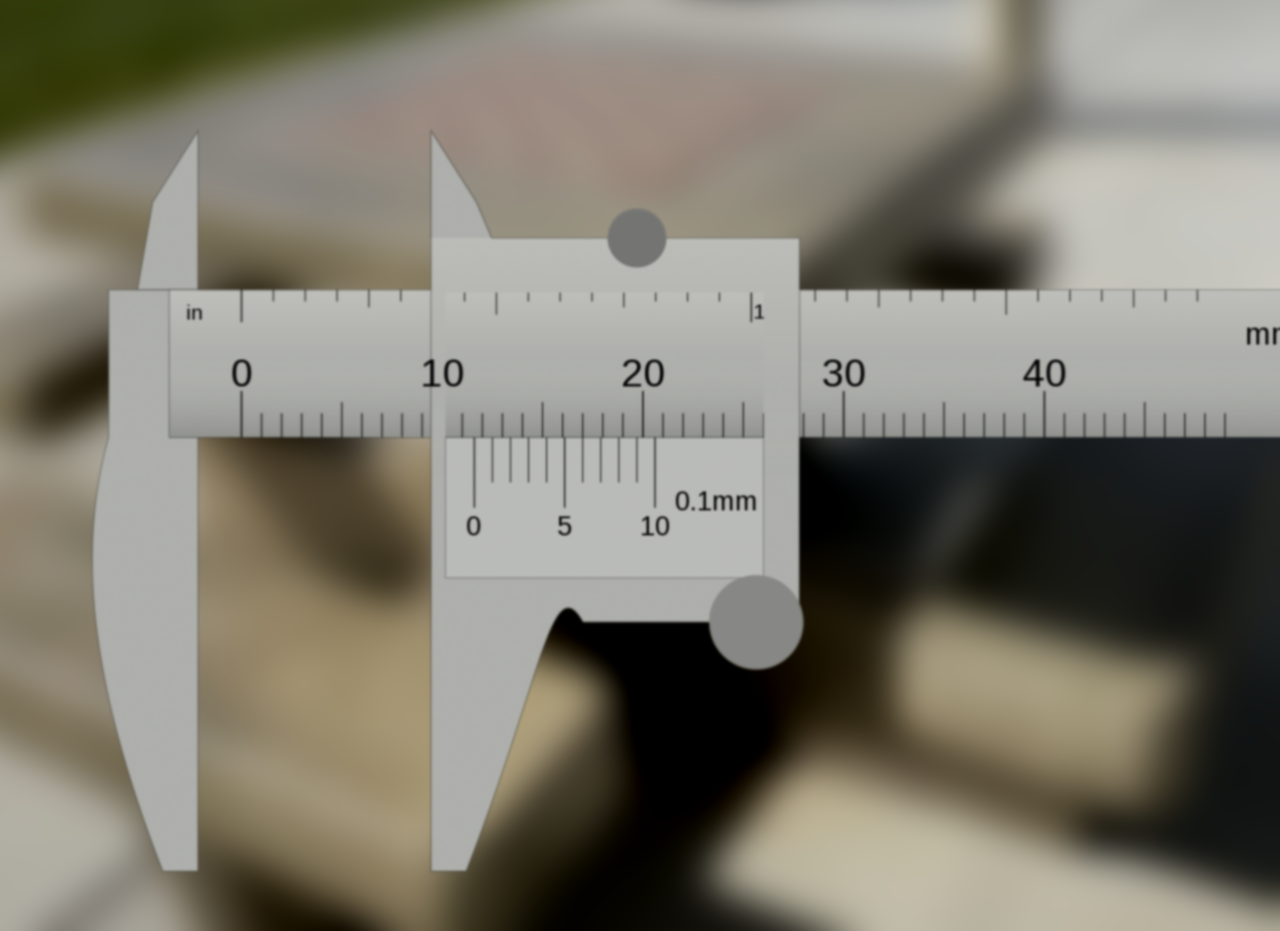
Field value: {"value": 11.6, "unit": "mm"}
